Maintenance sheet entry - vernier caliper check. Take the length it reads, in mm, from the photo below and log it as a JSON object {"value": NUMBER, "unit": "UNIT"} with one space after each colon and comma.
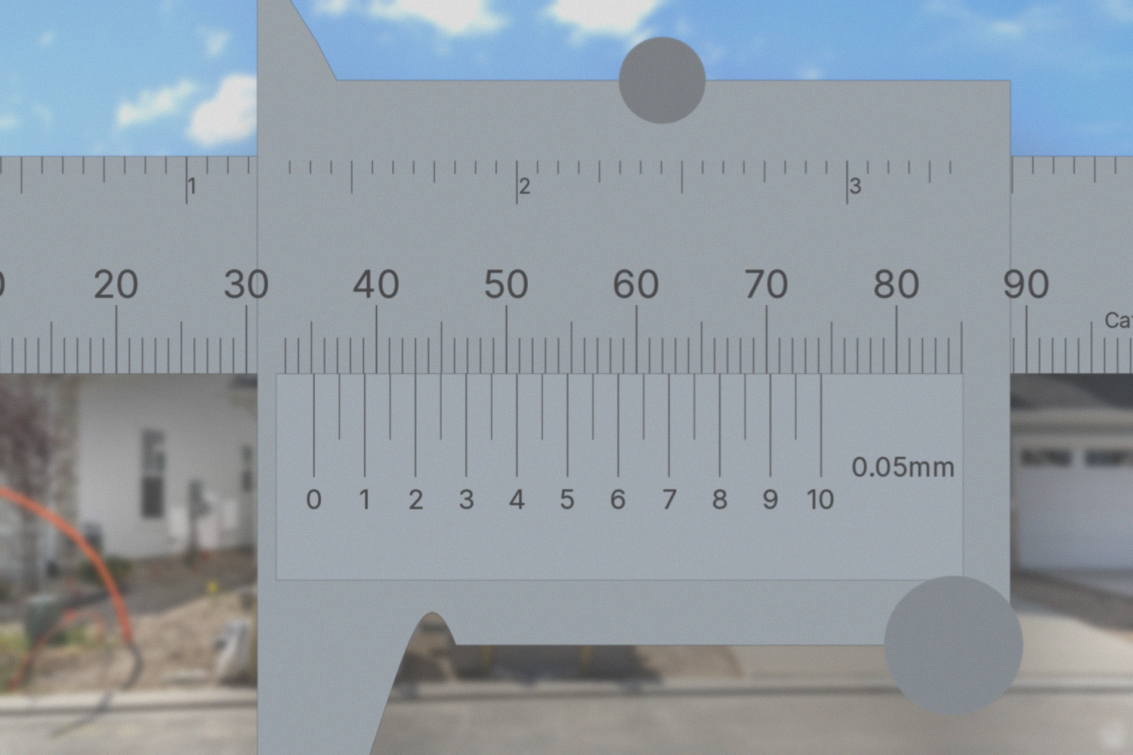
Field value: {"value": 35.2, "unit": "mm"}
